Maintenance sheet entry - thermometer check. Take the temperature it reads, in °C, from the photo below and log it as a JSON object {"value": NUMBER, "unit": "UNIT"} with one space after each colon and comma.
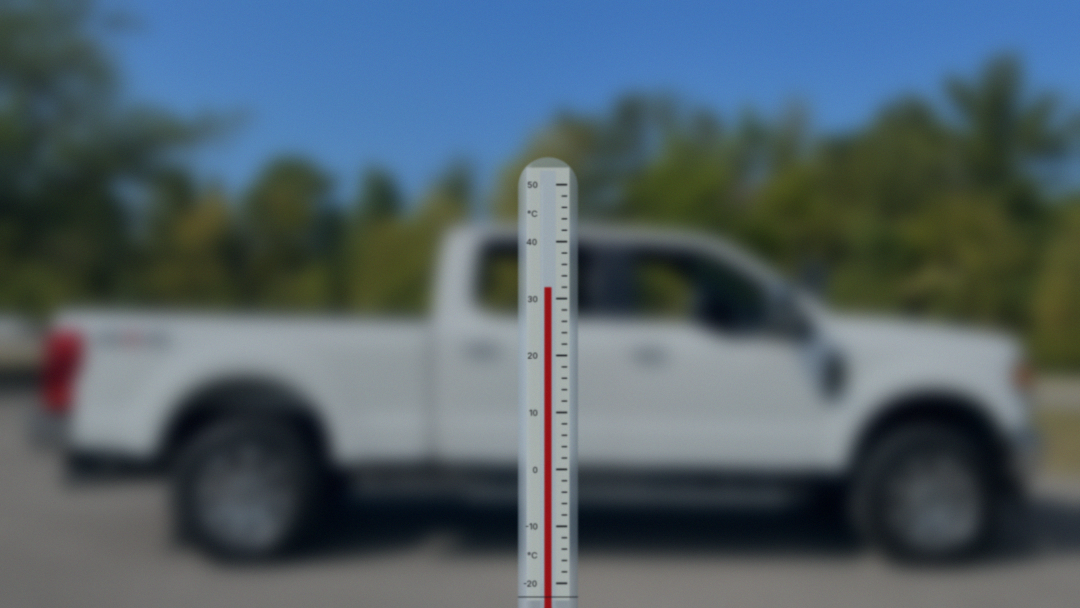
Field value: {"value": 32, "unit": "°C"}
